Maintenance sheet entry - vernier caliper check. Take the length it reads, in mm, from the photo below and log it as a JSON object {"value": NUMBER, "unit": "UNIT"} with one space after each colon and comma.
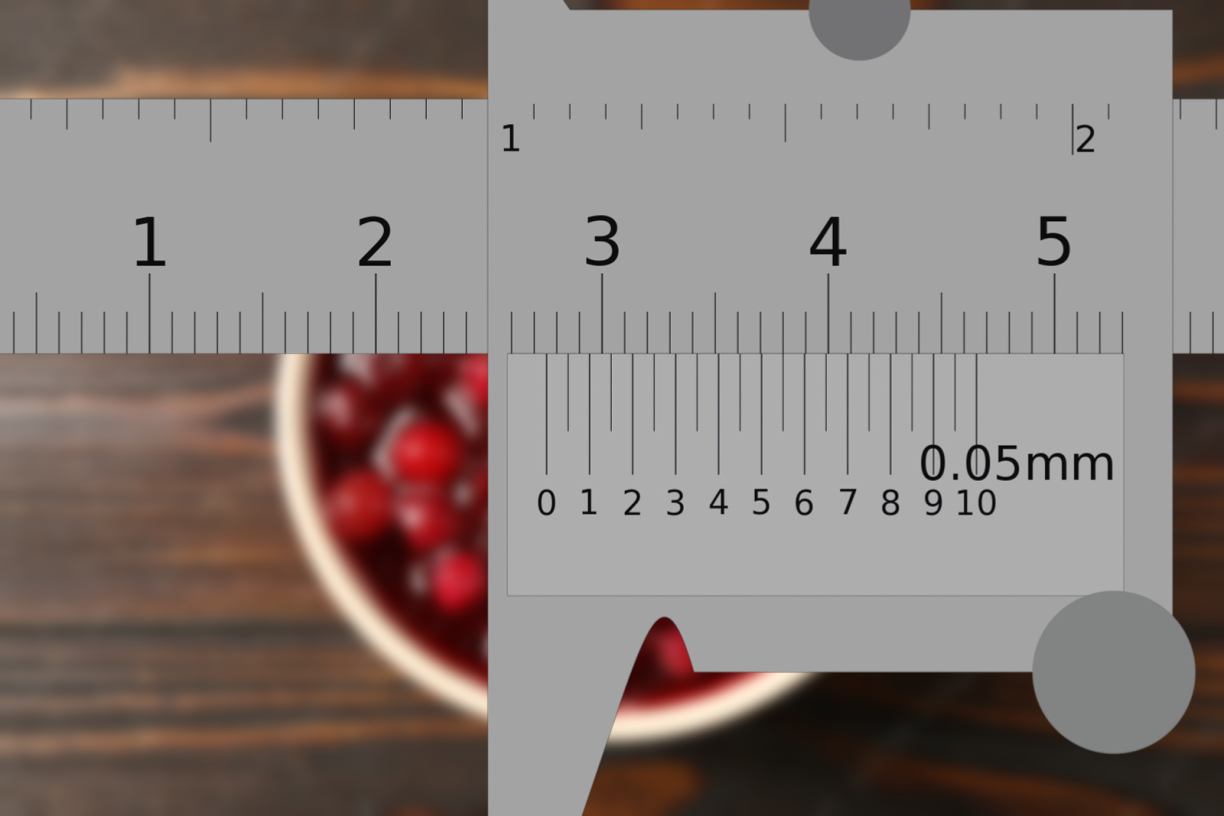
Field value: {"value": 27.55, "unit": "mm"}
